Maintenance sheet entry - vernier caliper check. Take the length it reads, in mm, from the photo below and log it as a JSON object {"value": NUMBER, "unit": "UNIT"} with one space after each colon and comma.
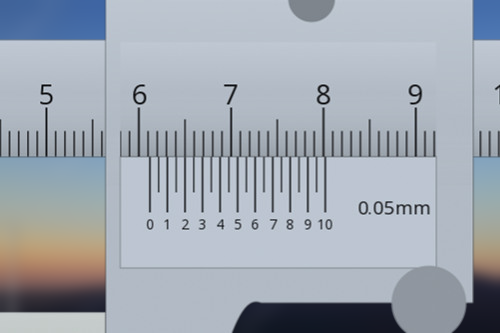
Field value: {"value": 61.2, "unit": "mm"}
